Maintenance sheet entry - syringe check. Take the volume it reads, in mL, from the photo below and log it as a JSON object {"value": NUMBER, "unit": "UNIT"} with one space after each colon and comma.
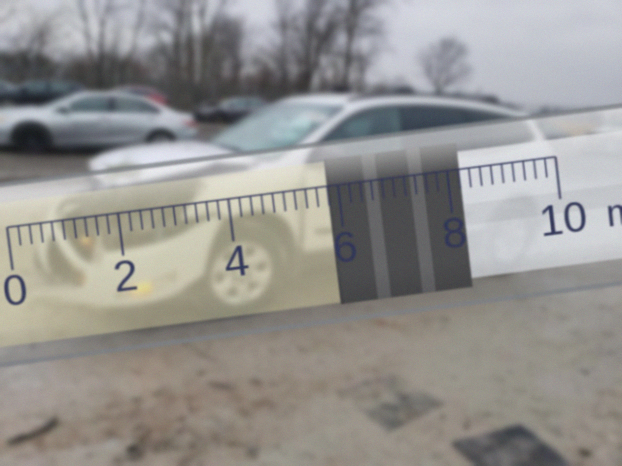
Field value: {"value": 5.8, "unit": "mL"}
